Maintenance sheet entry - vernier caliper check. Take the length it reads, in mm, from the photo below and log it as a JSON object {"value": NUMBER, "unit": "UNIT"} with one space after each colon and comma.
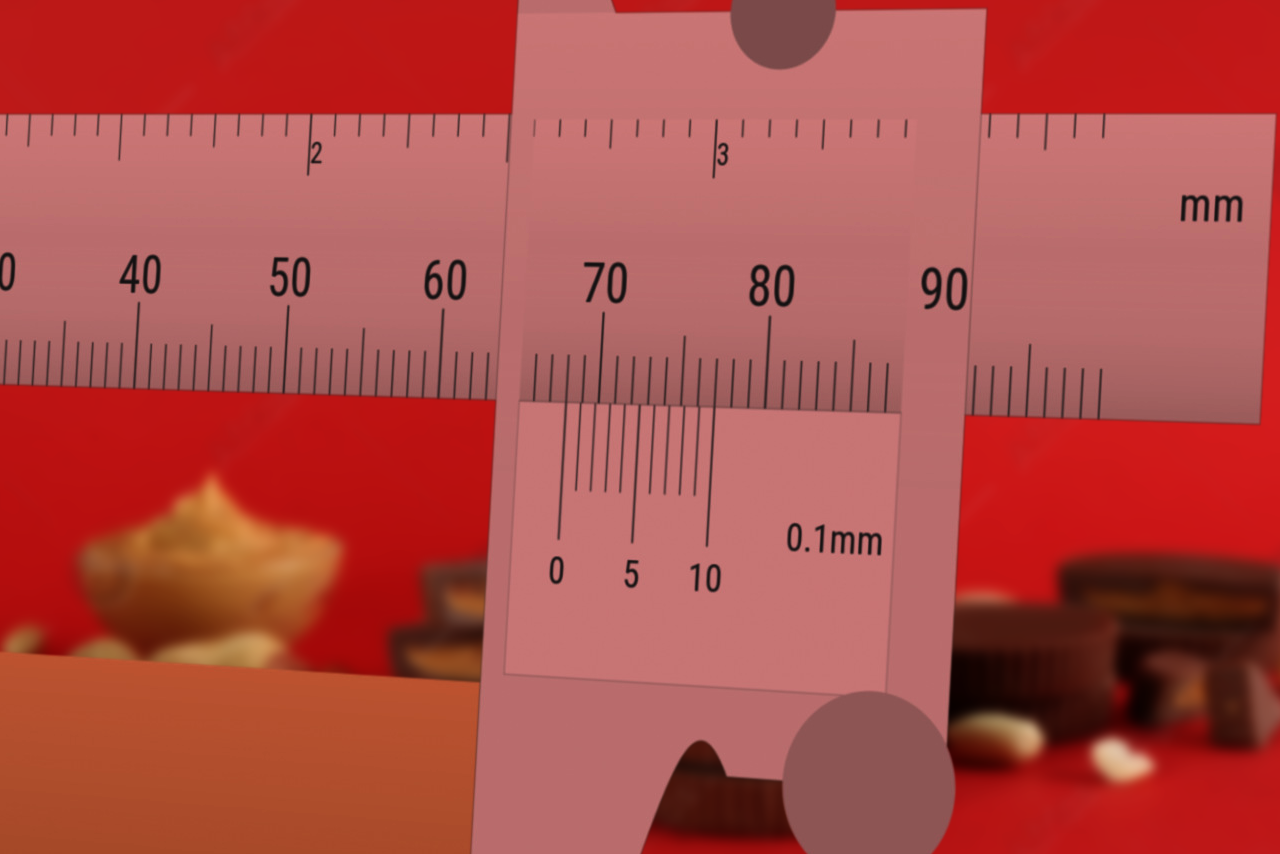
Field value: {"value": 68.0, "unit": "mm"}
